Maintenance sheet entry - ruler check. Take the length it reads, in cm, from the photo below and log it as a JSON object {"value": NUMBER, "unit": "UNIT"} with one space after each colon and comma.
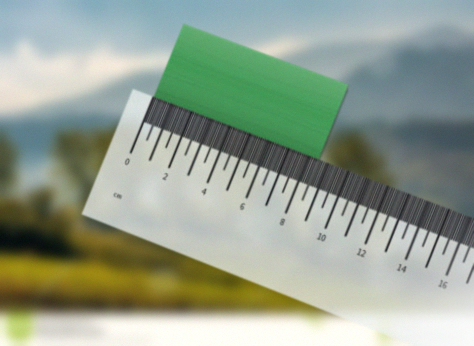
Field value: {"value": 8.5, "unit": "cm"}
